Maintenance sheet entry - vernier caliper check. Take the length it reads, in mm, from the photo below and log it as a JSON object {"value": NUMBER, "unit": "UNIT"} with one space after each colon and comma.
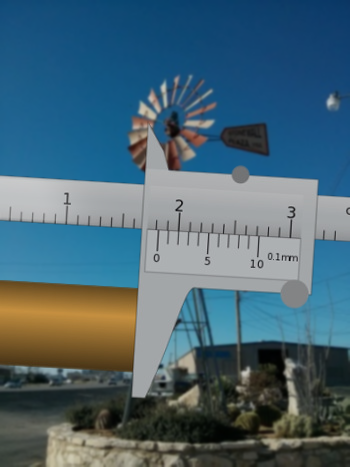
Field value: {"value": 18.2, "unit": "mm"}
